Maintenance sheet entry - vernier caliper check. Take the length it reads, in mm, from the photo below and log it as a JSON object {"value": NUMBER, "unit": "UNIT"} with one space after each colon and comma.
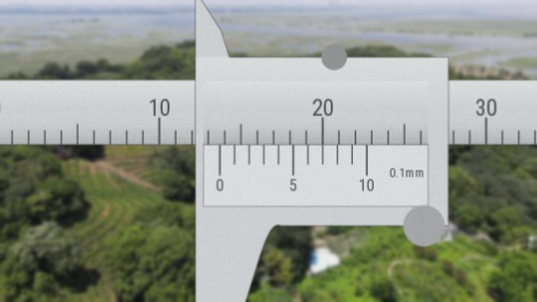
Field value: {"value": 13.7, "unit": "mm"}
